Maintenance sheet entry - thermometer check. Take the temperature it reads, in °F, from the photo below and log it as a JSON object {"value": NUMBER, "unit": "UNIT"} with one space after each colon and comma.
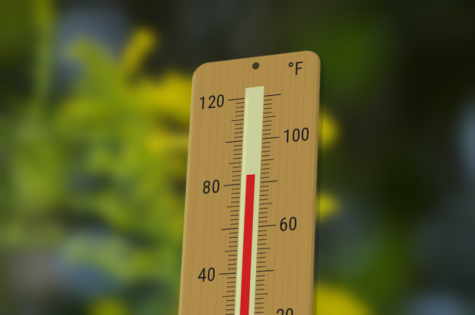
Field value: {"value": 84, "unit": "°F"}
